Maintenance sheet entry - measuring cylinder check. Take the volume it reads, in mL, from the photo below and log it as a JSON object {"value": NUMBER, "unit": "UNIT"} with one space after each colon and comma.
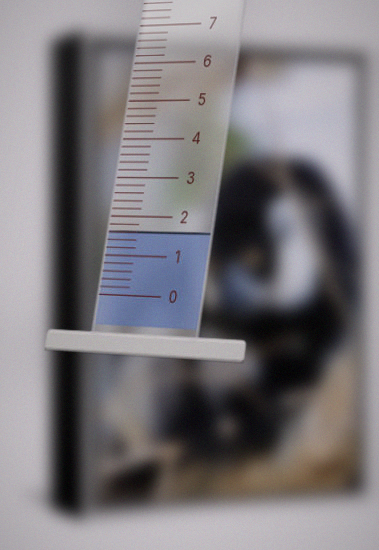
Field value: {"value": 1.6, "unit": "mL"}
